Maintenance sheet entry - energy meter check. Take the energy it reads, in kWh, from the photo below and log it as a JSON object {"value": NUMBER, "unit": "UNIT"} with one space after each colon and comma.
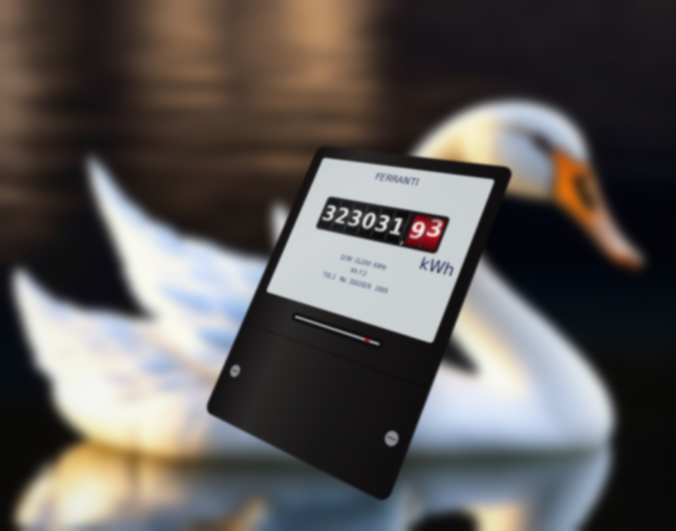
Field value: {"value": 323031.93, "unit": "kWh"}
